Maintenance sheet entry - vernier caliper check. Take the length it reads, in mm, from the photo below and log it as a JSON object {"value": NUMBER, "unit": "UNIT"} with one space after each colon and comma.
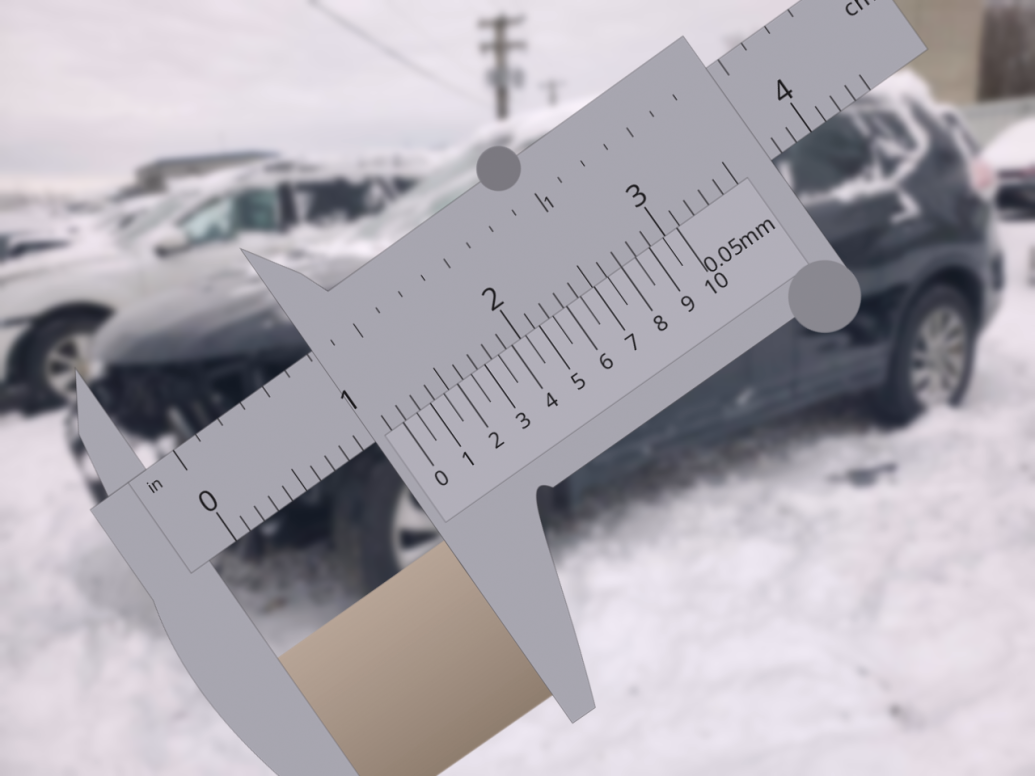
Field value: {"value": 11.8, "unit": "mm"}
